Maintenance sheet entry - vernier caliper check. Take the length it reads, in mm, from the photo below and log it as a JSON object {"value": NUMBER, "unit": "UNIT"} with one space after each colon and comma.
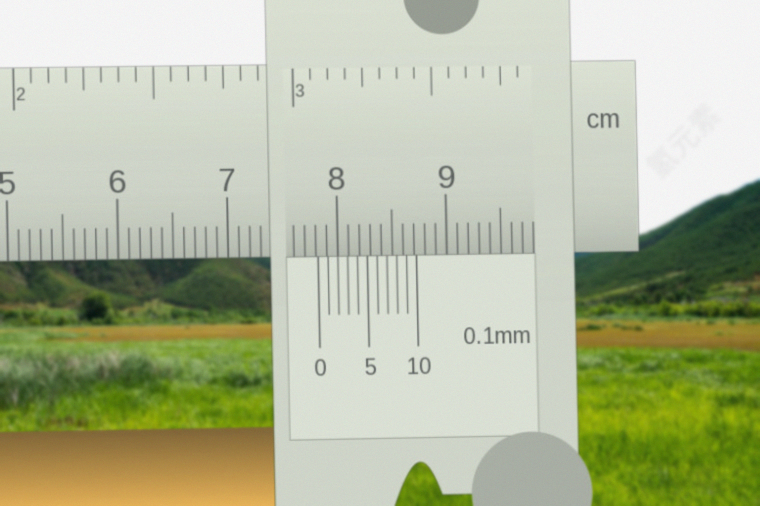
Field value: {"value": 78.2, "unit": "mm"}
